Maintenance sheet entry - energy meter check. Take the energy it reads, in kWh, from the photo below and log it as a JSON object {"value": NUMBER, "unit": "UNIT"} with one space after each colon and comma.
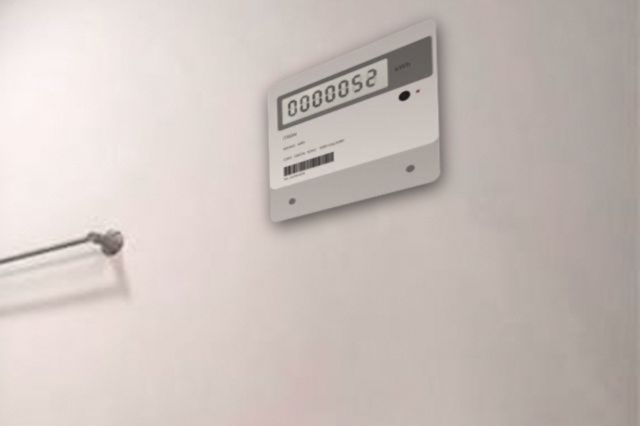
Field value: {"value": 52, "unit": "kWh"}
